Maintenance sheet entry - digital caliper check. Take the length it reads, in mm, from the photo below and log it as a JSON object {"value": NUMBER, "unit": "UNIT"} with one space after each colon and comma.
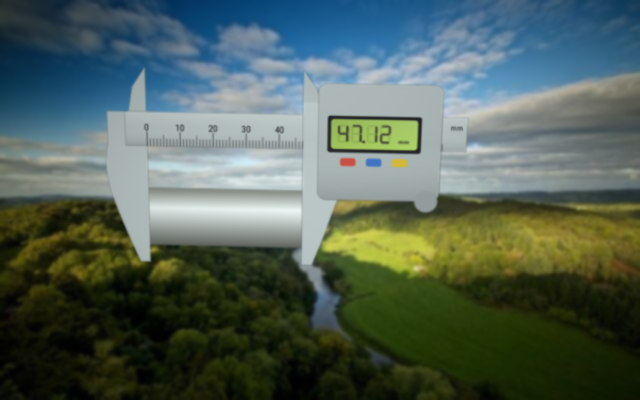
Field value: {"value": 47.12, "unit": "mm"}
